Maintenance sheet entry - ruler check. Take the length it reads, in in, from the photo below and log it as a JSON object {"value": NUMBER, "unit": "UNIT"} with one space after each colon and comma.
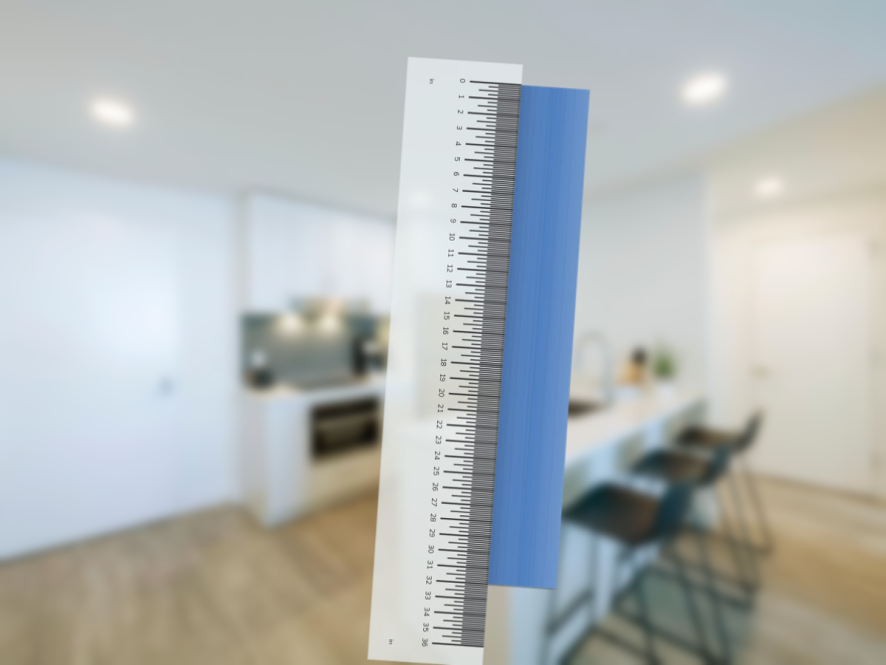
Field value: {"value": 32, "unit": "in"}
